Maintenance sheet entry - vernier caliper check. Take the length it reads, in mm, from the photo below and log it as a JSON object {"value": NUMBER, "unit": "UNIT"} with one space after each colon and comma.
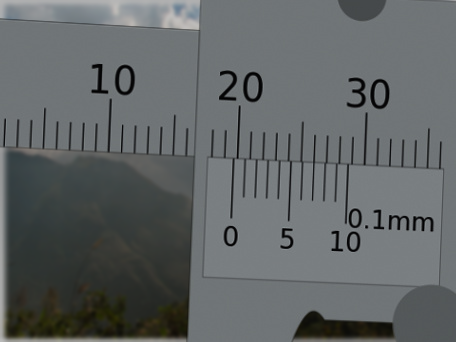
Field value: {"value": 19.7, "unit": "mm"}
